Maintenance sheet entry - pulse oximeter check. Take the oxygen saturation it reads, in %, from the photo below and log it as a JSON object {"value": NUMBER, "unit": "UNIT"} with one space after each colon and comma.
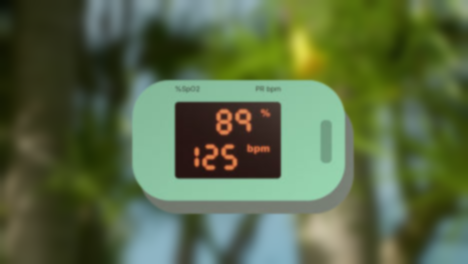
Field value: {"value": 89, "unit": "%"}
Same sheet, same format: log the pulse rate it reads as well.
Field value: {"value": 125, "unit": "bpm"}
